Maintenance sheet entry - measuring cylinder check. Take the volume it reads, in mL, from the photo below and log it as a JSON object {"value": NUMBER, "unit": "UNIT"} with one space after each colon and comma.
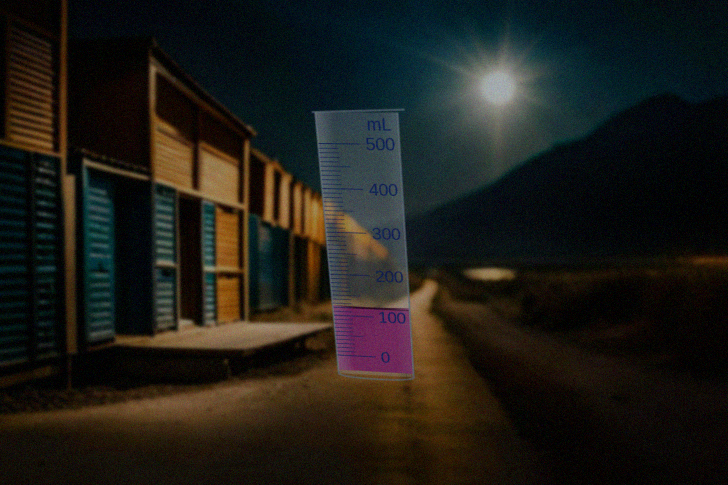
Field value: {"value": 120, "unit": "mL"}
